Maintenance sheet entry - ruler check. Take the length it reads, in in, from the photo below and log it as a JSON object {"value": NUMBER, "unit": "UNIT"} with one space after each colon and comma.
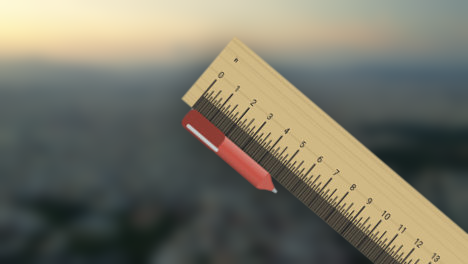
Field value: {"value": 5.5, "unit": "in"}
